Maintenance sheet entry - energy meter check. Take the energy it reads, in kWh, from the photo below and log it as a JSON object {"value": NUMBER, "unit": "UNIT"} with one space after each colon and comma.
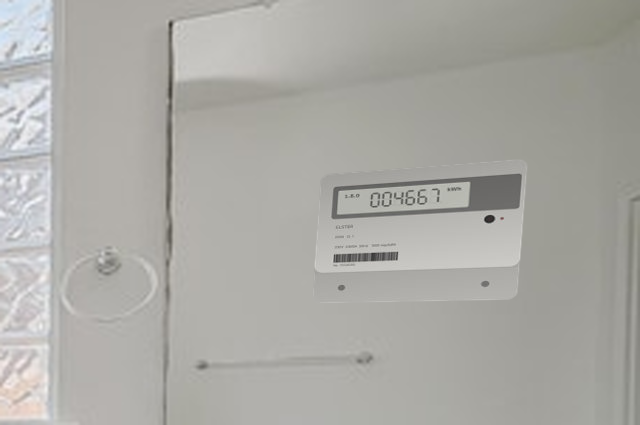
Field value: {"value": 4667, "unit": "kWh"}
